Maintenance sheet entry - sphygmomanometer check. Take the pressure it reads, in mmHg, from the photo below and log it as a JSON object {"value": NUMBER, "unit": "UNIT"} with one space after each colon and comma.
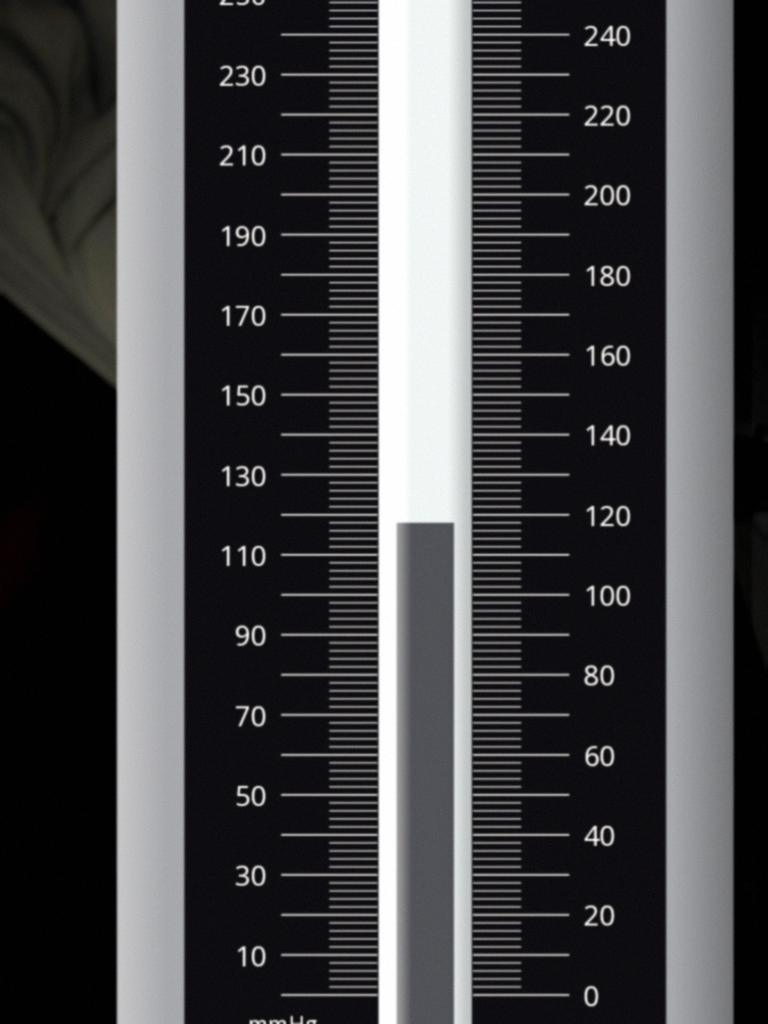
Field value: {"value": 118, "unit": "mmHg"}
